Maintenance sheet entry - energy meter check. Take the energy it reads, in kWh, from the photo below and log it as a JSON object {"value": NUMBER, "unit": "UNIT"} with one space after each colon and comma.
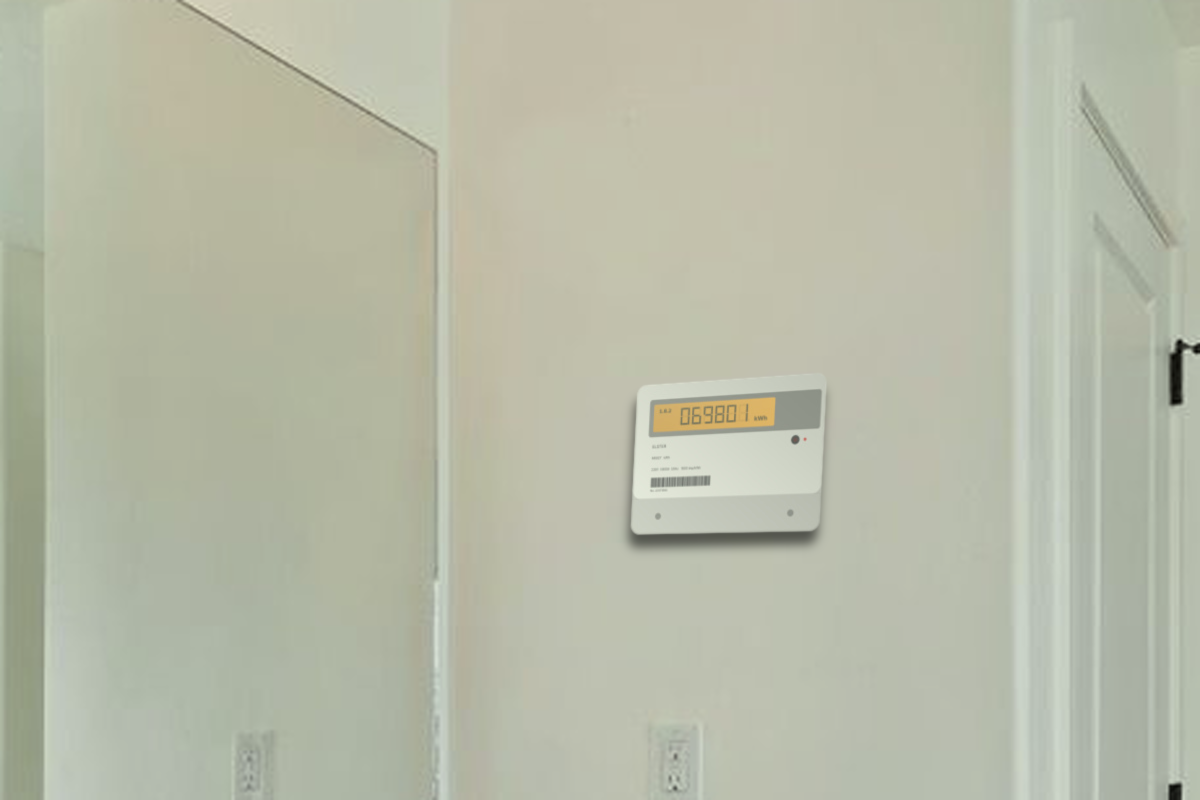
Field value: {"value": 69801, "unit": "kWh"}
